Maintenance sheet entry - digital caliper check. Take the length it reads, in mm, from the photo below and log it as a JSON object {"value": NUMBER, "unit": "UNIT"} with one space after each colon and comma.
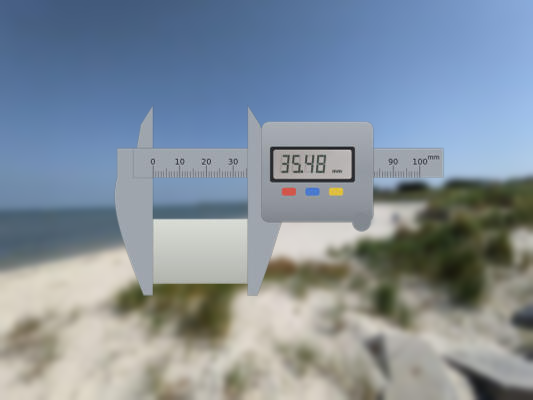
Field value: {"value": 35.48, "unit": "mm"}
